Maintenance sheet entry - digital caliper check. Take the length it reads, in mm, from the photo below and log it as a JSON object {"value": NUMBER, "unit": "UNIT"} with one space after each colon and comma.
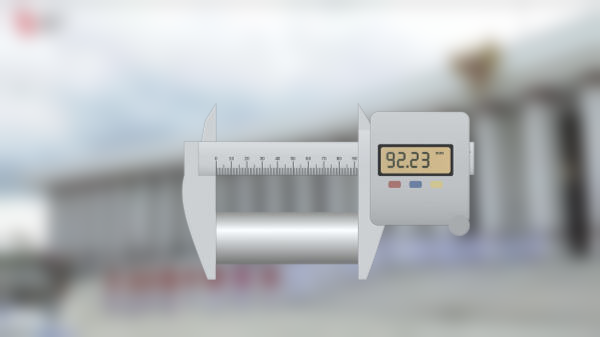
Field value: {"value": 92.23, "unit": "mm"}
